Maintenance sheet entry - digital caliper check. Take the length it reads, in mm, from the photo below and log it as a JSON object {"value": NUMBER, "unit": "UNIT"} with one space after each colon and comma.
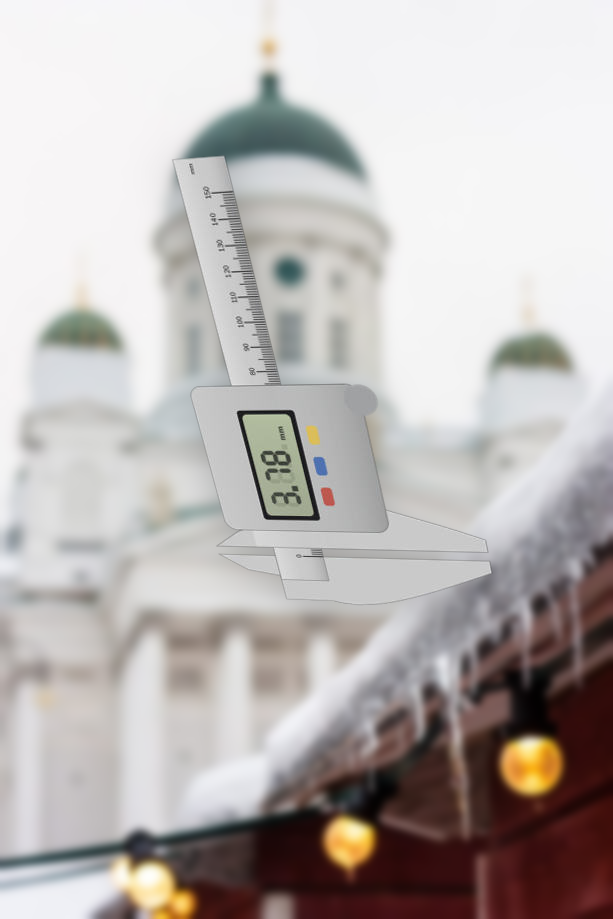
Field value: {"value": 3.78, "unit": "mm"}
